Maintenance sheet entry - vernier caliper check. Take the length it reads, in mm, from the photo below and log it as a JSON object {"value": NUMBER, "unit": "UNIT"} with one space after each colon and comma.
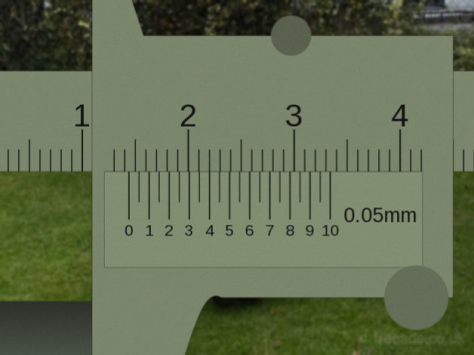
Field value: {"value": 14.4, "unit": "mm"}
